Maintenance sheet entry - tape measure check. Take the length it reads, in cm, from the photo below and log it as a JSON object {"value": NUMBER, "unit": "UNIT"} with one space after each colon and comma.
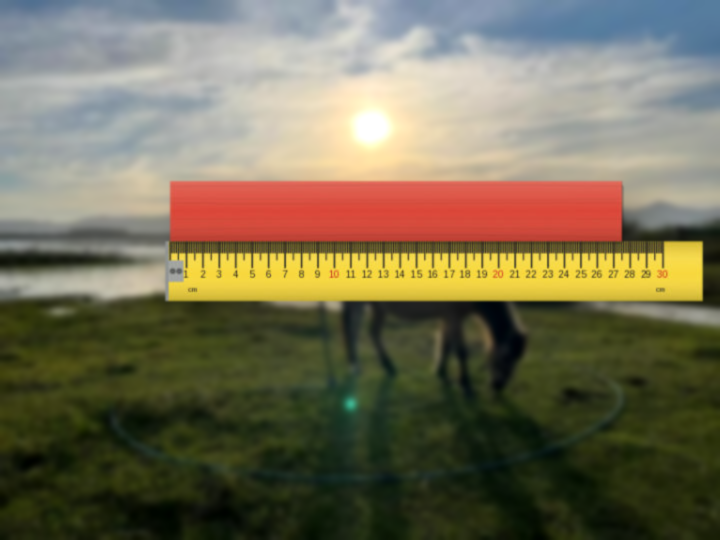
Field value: {"value": 27.5, "unit": "cm"}
